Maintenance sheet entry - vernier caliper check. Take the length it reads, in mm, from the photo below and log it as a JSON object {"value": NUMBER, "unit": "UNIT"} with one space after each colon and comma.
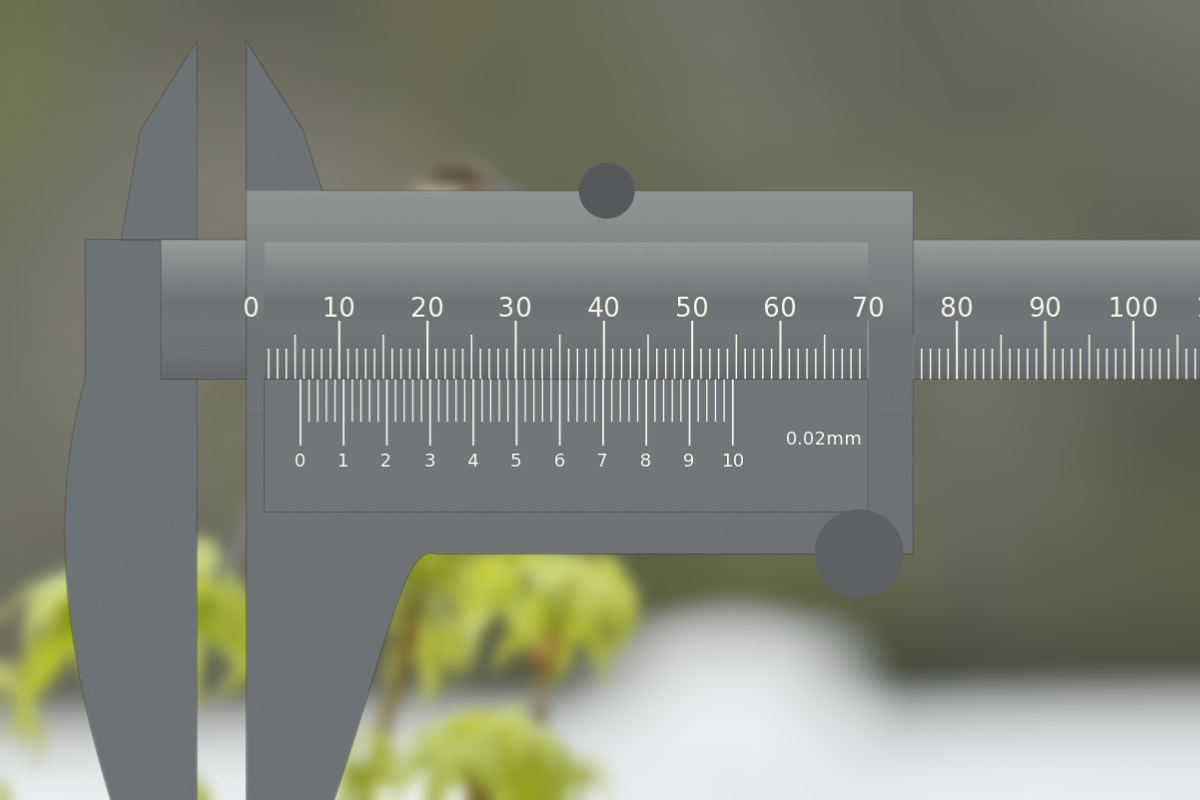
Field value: {"value": 5.6, "unit": "mm"}
